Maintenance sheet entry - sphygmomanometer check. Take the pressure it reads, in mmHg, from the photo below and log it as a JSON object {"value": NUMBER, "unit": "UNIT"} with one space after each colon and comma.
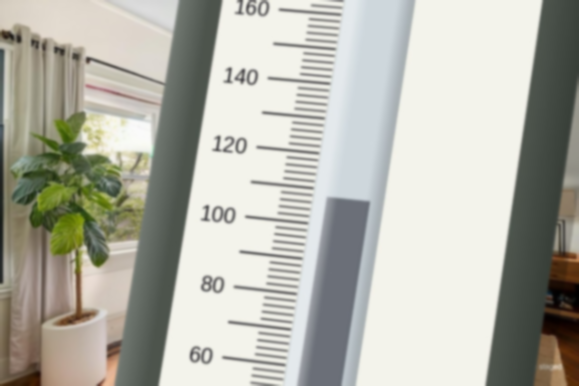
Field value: {"value": 108, "unit": "mmHg"}
